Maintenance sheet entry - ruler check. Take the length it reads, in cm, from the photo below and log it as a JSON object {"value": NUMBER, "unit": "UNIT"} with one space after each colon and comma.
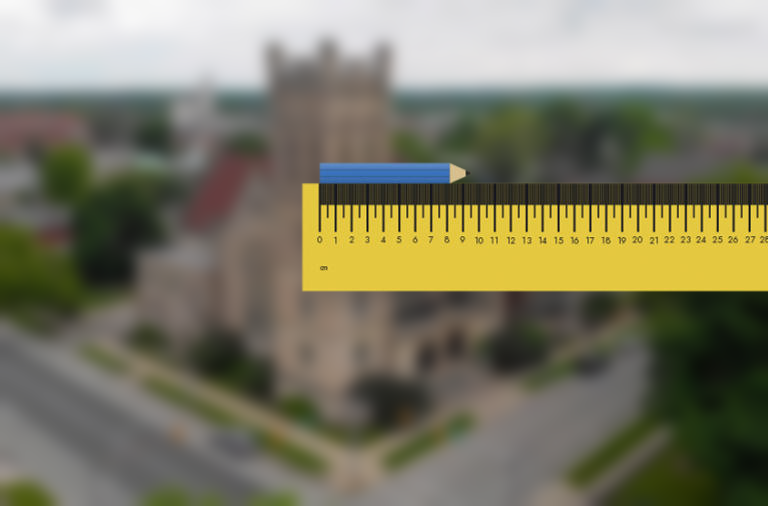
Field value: {"value": 9.5, "unit": "cm"}
